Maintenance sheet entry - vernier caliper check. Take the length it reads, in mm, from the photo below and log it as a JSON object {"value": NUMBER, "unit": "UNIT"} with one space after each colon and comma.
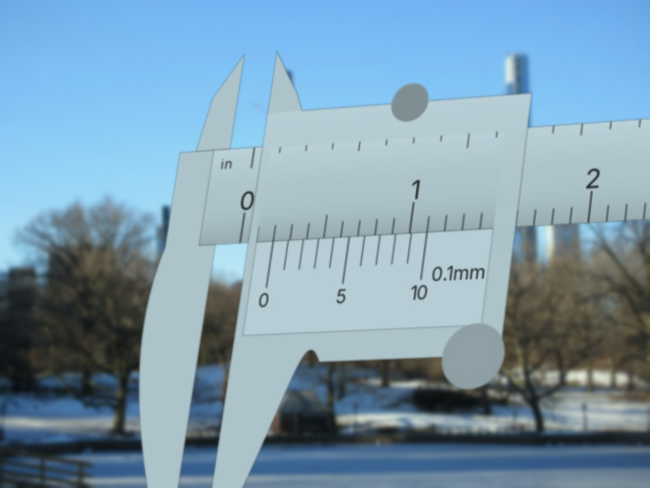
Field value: {"value": 2.0, "unit": "mm"}
